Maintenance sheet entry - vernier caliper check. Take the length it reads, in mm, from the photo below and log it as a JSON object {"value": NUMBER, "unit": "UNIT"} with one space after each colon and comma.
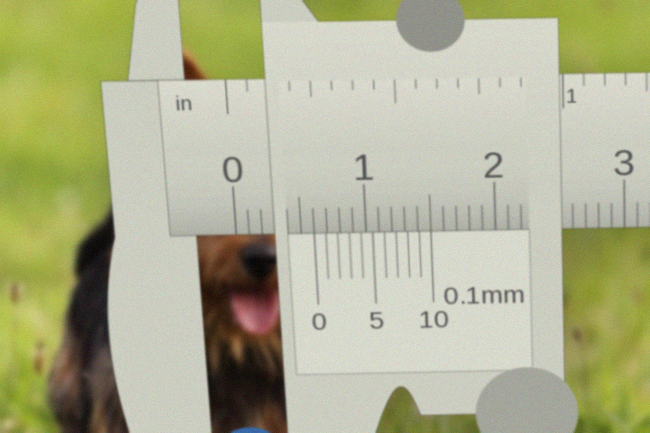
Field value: {"value": 6.0, "unit": "mm"}
